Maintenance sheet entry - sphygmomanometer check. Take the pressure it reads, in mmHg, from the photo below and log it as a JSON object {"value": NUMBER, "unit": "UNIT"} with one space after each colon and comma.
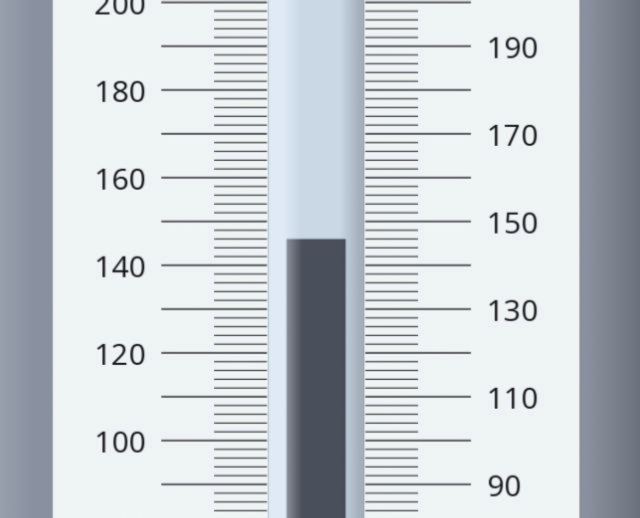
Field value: {"value": 146, "unit": "mmHg"}
